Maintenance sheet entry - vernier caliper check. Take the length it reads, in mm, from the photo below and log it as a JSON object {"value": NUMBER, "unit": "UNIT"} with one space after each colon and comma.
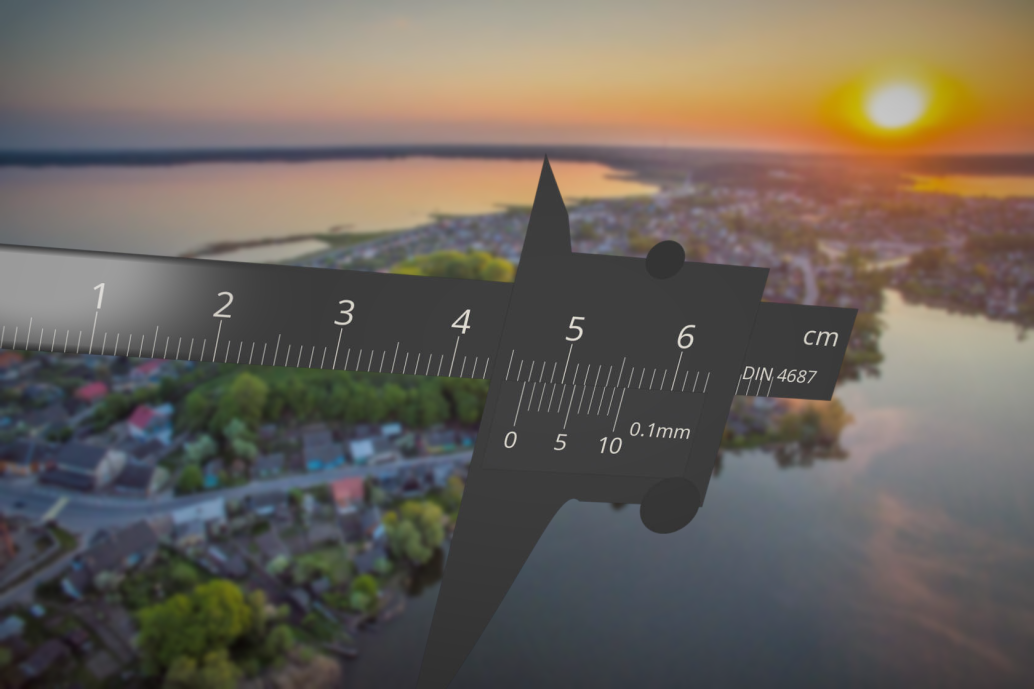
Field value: {"value": 46.7, "unit": "mm"}
